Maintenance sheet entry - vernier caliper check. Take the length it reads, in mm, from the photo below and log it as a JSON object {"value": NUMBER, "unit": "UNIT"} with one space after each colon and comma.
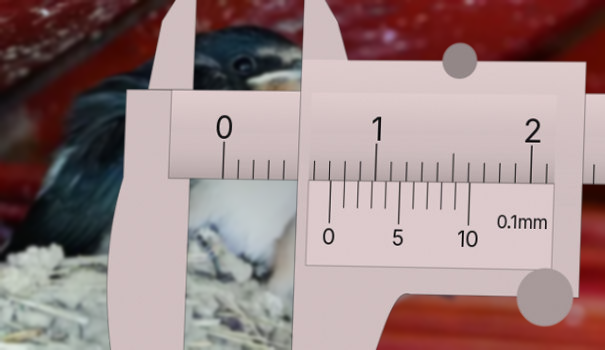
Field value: {"value": 7.1, "unit": "mm"}
